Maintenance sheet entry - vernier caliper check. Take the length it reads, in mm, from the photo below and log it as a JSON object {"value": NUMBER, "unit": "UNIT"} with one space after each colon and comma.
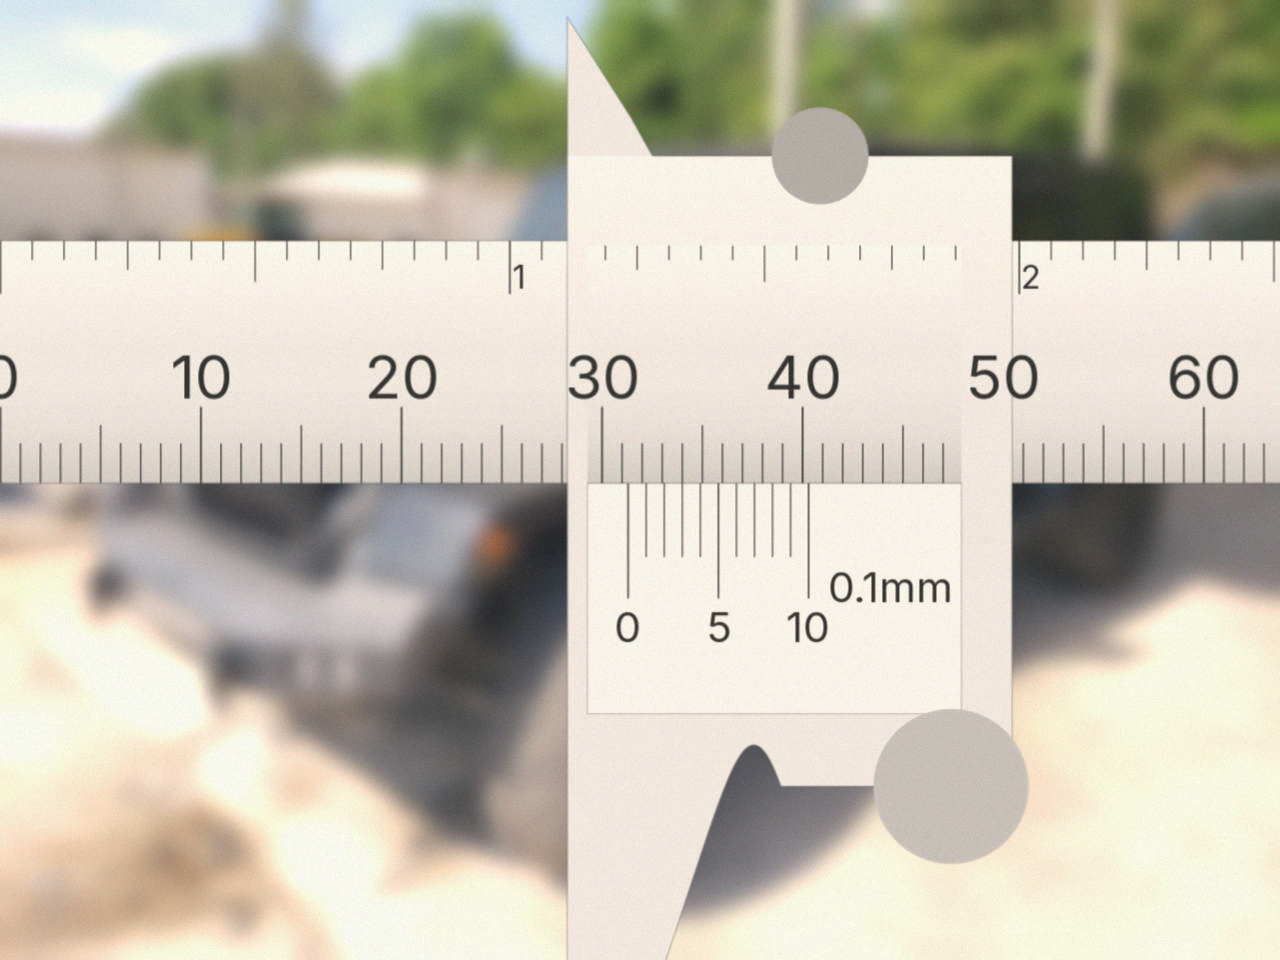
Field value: {"value": 31.3, "unit": "mm"}
